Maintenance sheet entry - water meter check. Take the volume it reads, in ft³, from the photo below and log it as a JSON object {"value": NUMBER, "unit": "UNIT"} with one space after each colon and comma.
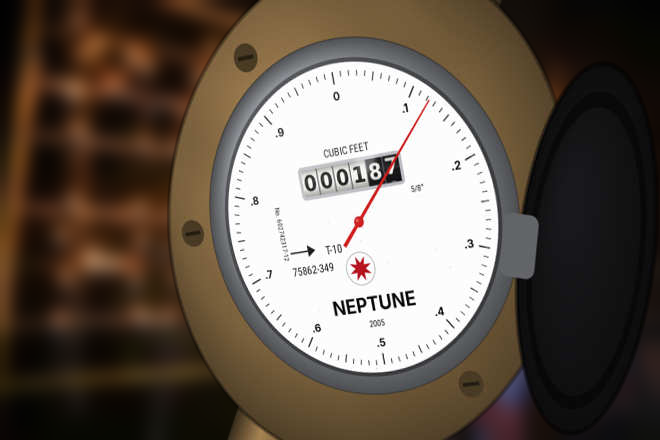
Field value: {"value": 187.12, "unit": "ft³"}
